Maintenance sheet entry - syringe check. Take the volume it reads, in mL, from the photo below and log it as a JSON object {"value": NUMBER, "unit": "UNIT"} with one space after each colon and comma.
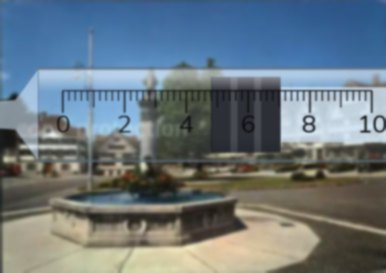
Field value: {"value": 4.8, "unit": "mL"}
